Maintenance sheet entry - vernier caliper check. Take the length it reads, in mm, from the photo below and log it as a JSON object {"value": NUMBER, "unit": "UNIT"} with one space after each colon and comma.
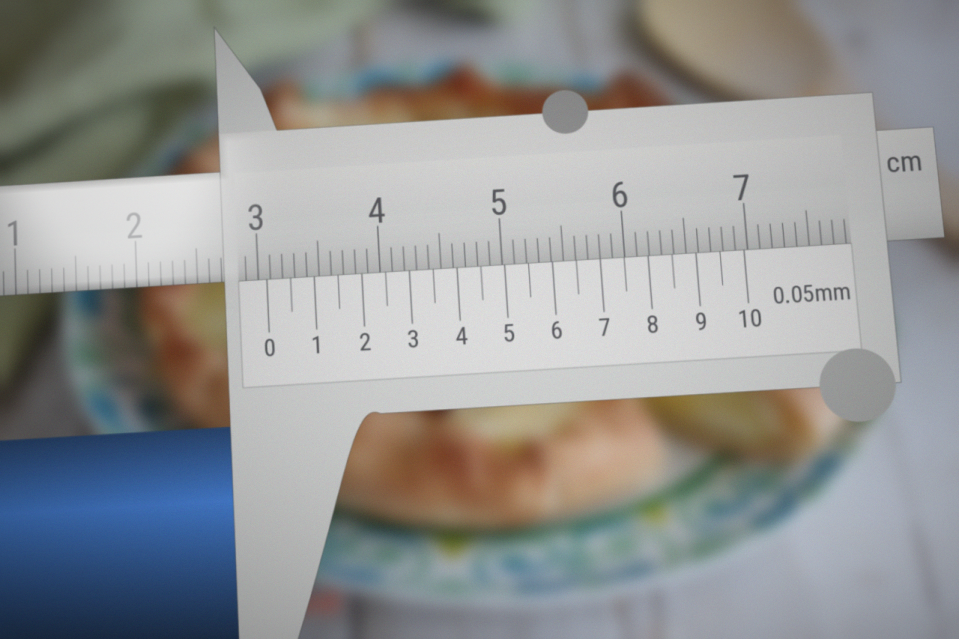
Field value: {"value": 30.7, "unit": "mm"}
